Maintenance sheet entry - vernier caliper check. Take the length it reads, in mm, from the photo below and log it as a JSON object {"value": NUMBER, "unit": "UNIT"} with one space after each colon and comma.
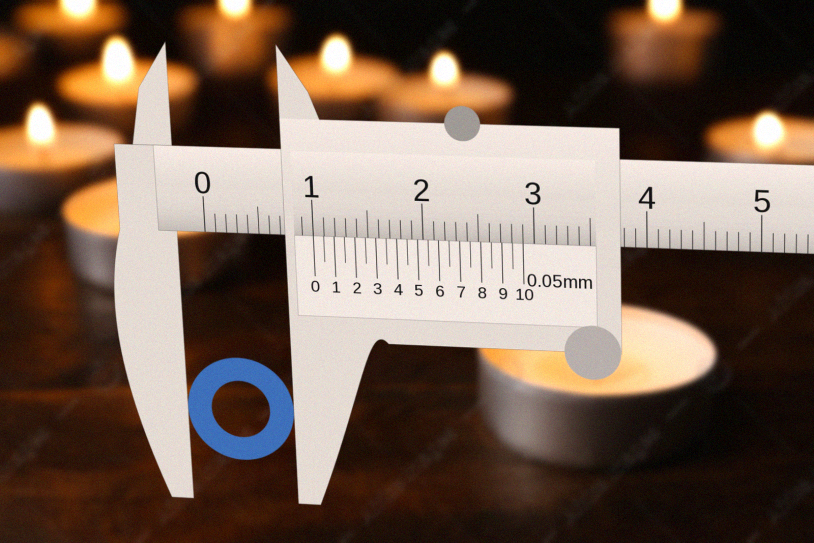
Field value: {"value": 10.0, "unit": "mm"}
